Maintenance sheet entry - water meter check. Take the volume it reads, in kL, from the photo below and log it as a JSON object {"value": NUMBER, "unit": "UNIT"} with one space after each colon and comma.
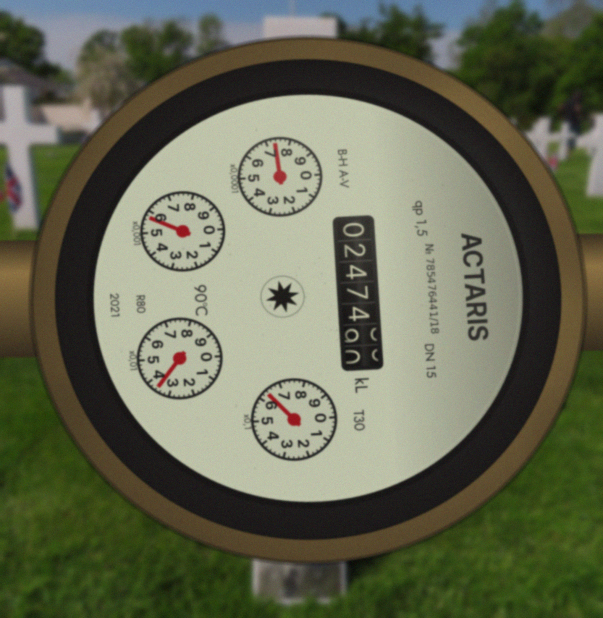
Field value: {"value": 247489.6357, "unit": "kL"}
